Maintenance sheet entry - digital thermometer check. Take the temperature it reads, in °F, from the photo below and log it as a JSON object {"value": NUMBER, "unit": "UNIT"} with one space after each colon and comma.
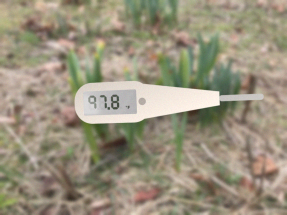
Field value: {"value": 97.8, "unit": "°F"}
